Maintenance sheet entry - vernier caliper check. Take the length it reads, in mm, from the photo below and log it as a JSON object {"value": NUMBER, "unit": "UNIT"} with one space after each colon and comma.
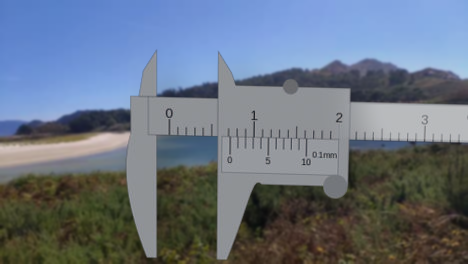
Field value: {"value": 7.2, "unit": "mm"}
